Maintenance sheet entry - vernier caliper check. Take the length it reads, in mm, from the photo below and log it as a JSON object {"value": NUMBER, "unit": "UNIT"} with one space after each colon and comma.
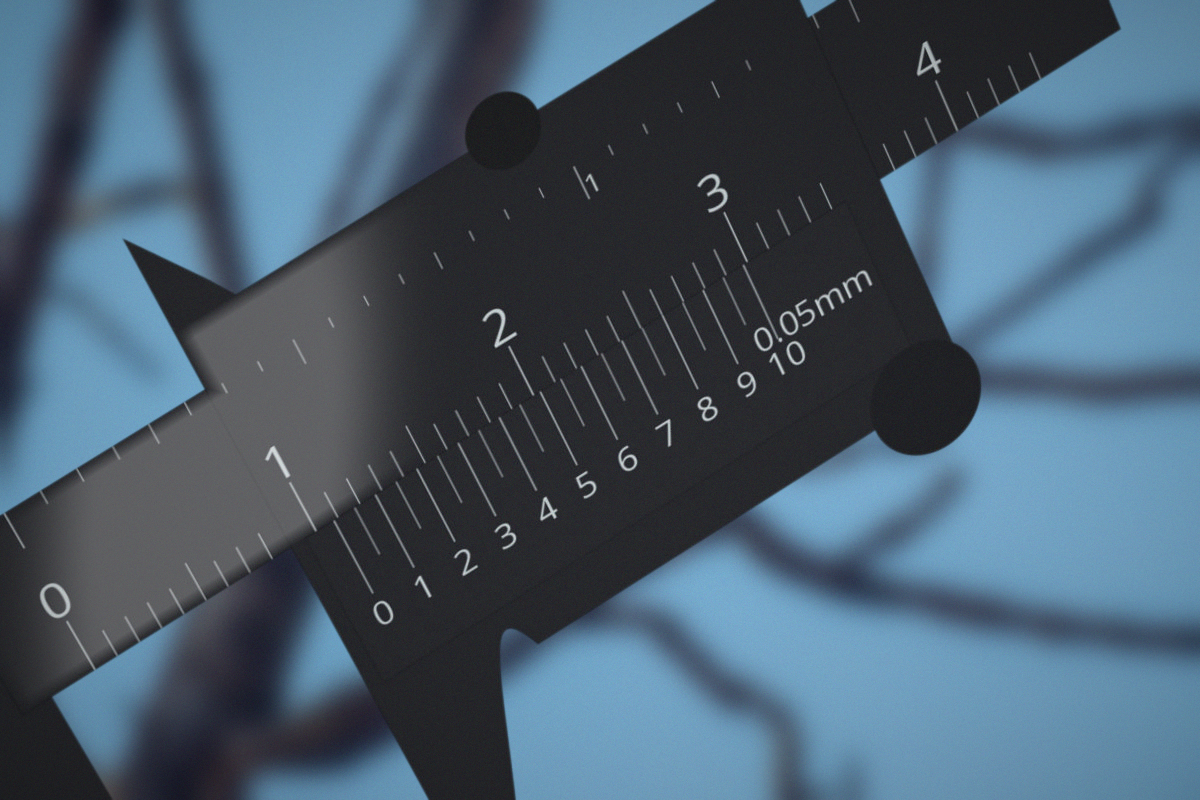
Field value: {"value": 10.8, "unit": "mm"}
